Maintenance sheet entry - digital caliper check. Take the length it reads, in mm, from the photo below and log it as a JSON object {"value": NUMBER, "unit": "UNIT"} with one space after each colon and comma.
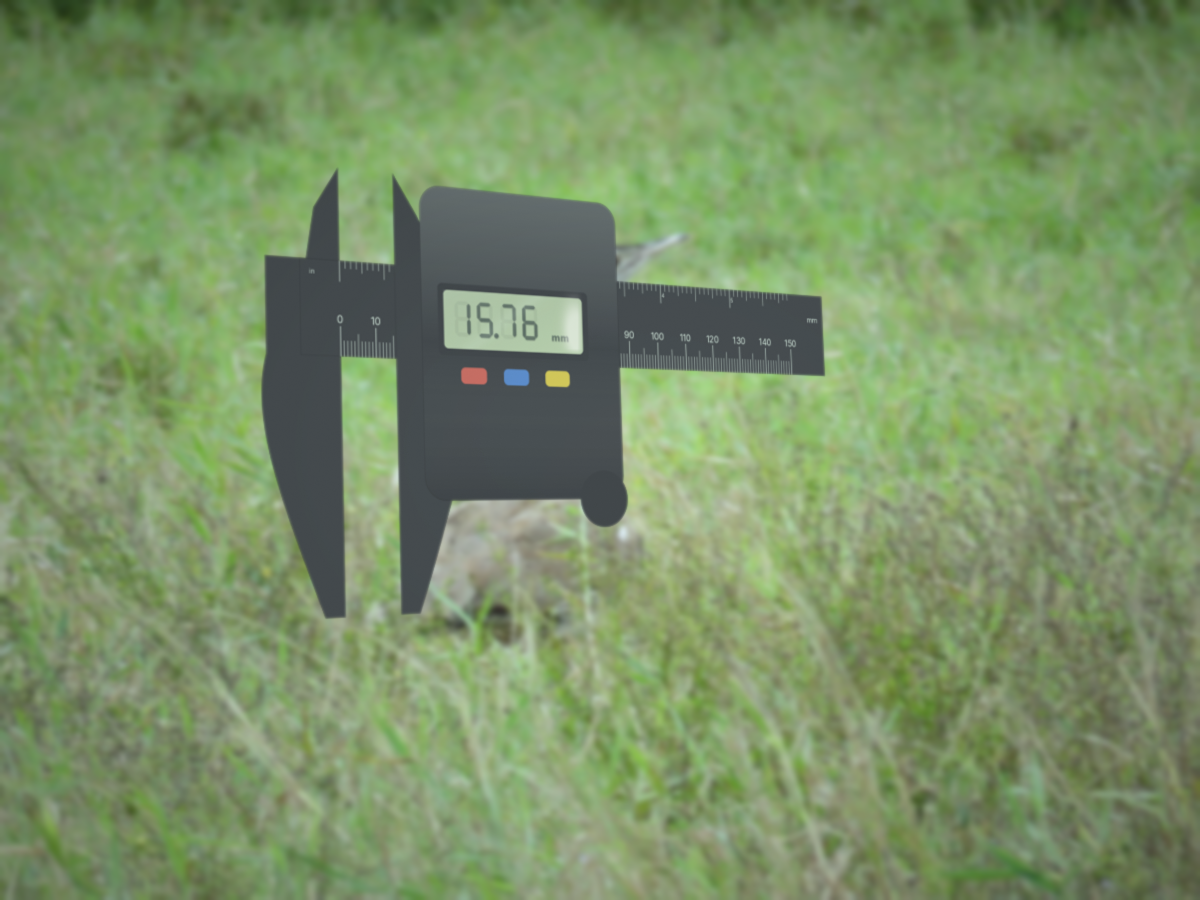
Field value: {"value": 15.76, "unit": "mm"}
